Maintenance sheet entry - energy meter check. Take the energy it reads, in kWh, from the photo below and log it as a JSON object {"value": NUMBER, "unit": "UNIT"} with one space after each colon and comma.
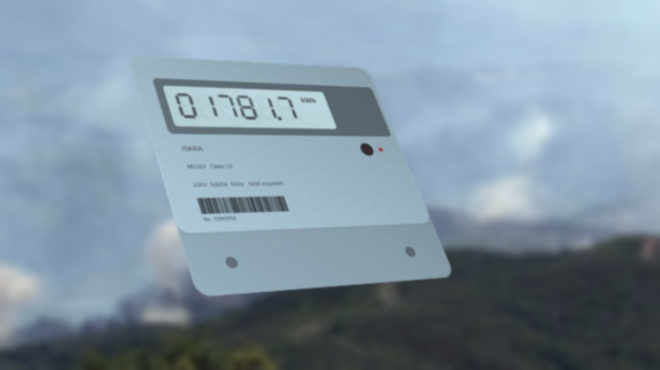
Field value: {"value": 1781.7, "unit": "kWh"}
